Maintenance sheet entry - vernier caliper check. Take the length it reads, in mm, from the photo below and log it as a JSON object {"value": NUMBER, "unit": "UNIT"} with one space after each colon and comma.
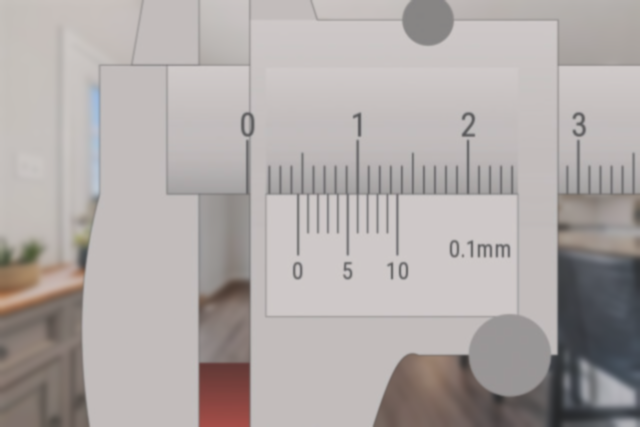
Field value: {"value": 4.6, "unit": "mm"}
